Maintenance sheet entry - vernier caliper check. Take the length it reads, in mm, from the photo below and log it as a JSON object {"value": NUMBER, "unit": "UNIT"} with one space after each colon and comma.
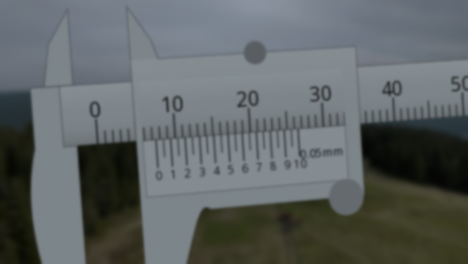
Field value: {"value": 7.5, "unit": "mm"}
